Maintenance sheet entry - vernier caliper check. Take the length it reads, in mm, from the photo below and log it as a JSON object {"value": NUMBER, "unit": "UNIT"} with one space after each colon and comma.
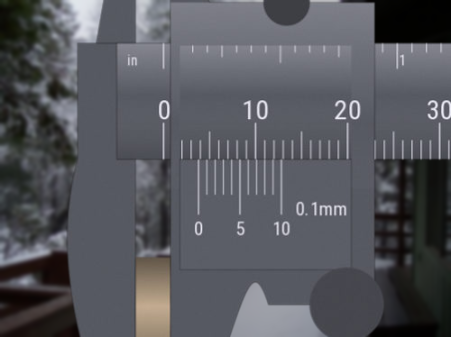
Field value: {"value": 3.8, "unit": "mm"}
